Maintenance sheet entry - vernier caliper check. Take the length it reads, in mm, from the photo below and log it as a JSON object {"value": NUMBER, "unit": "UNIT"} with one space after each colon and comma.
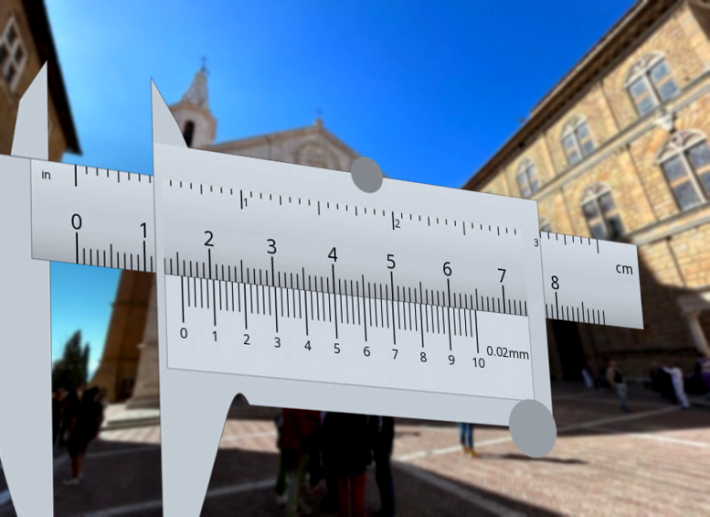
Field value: {"value": 15.6, "unit": "mm"}
